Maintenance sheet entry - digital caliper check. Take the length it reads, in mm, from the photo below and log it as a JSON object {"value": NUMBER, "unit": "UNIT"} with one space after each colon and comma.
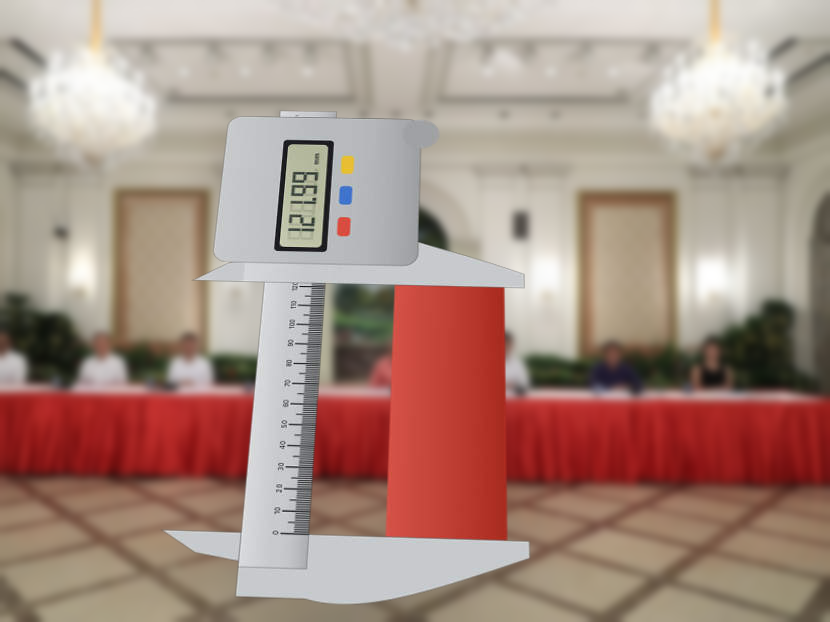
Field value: {"value": 121.99, "unit": "mm"}
